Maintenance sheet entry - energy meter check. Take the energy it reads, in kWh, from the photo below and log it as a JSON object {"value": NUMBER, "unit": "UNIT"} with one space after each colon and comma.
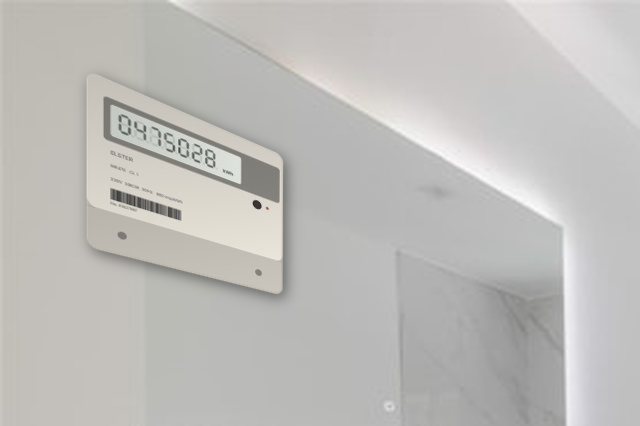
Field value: {"value": 475028, "unit": "kWh"}
